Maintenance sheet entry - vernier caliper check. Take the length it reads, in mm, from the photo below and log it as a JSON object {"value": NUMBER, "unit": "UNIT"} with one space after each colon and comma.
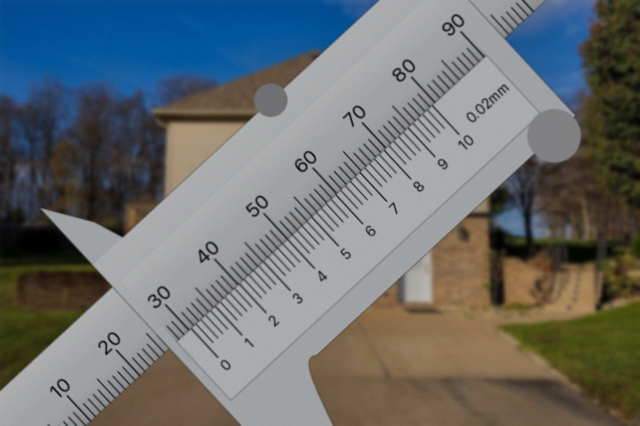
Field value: {"value": 30.4, "unit": "mm"}
